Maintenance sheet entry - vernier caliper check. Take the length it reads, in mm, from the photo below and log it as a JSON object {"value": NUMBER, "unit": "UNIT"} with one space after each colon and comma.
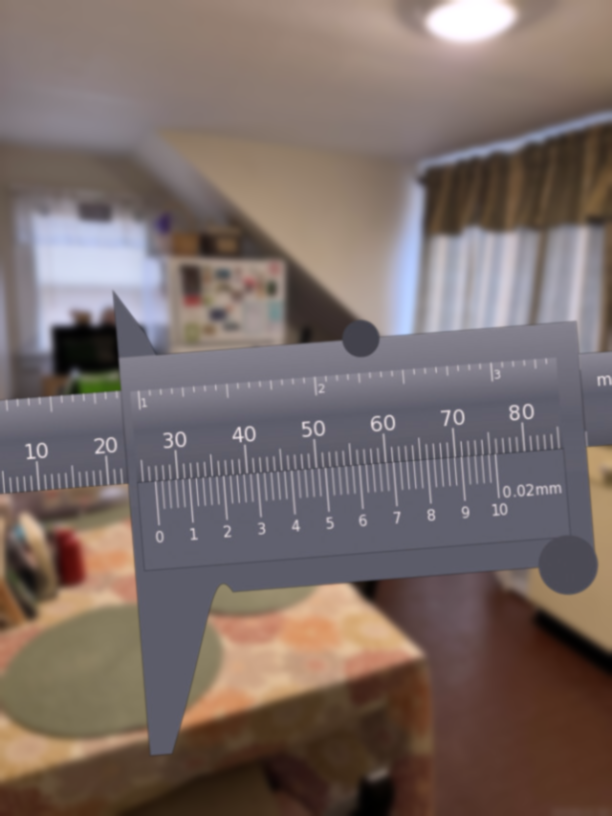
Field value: {"value": 26.8, "unit": "mm"}
